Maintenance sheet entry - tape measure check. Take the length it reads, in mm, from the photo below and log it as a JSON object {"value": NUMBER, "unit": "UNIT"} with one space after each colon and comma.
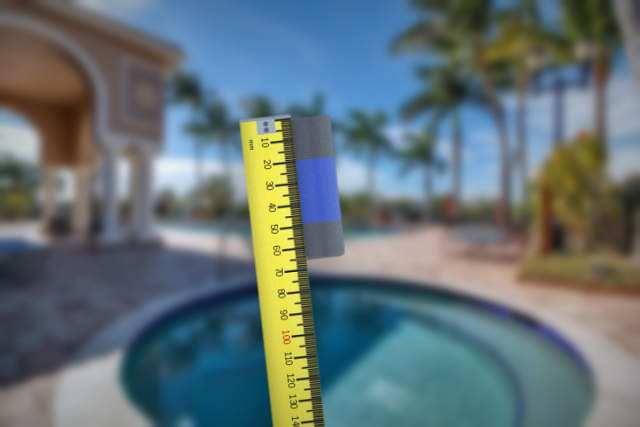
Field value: {"value": 65, "unit": "mm"}
